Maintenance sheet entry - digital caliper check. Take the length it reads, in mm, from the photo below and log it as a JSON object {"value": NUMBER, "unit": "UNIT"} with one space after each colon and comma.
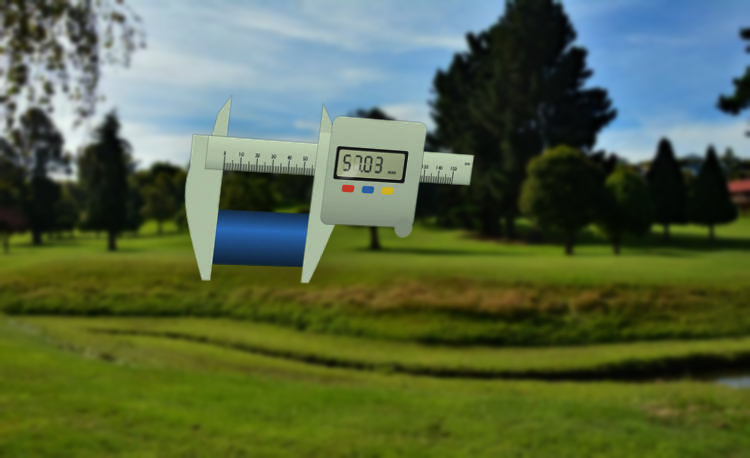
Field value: {"value": 57.03, "unit": "mm"}
